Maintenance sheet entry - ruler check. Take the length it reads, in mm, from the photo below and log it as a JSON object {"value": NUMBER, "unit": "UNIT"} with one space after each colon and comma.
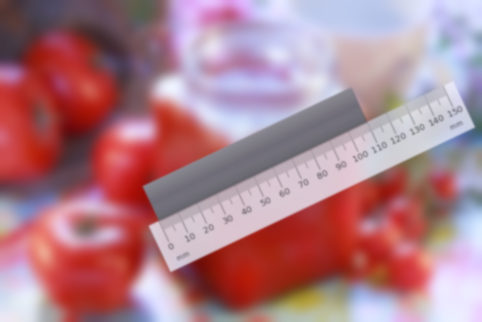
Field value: {"value": 110, "unit": "mm"}
